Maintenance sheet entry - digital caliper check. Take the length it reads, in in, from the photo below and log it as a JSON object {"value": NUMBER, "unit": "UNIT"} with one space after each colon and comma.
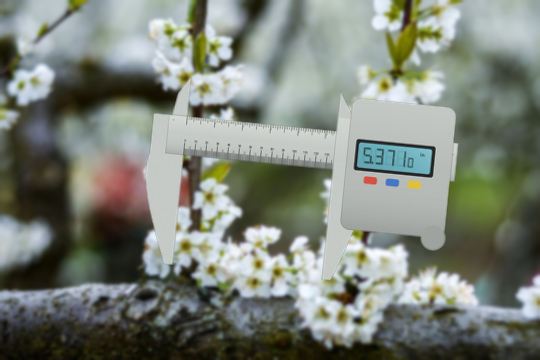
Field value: {"value": 5.3710, "unit": "in"}
